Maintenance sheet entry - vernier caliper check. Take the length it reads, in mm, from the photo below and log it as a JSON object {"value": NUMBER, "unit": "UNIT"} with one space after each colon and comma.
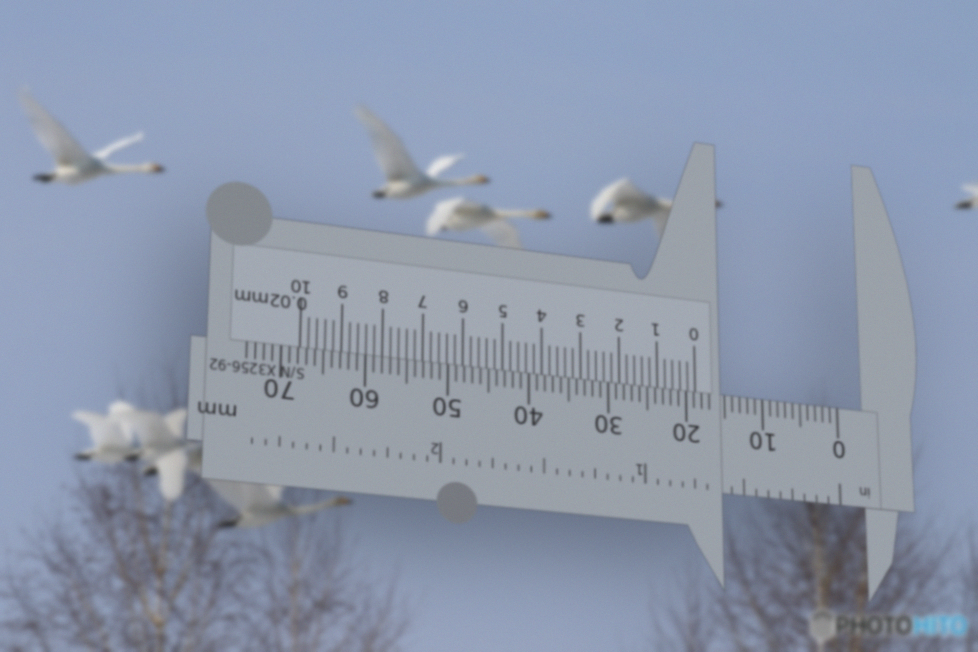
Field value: {"value": 18.8, "unit": "mm"}
